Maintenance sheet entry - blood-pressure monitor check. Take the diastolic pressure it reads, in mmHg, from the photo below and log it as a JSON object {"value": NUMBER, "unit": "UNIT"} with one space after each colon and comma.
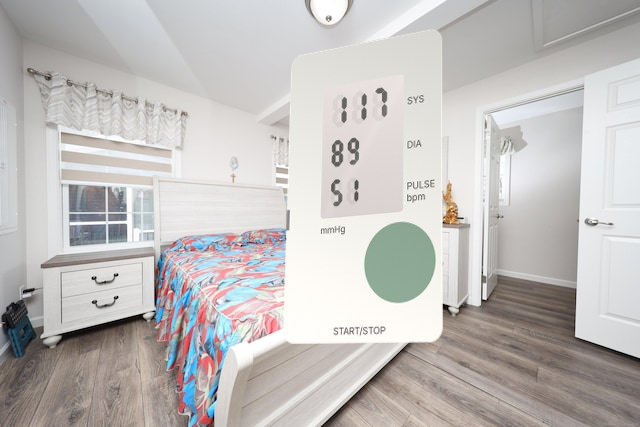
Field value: {"value": 89, "unit": "mmHg"}
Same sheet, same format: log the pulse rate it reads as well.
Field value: {"value": 51, "unit": "bpm"}
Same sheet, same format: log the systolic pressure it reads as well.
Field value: {"value": 117, "unit": "mmHg"}
